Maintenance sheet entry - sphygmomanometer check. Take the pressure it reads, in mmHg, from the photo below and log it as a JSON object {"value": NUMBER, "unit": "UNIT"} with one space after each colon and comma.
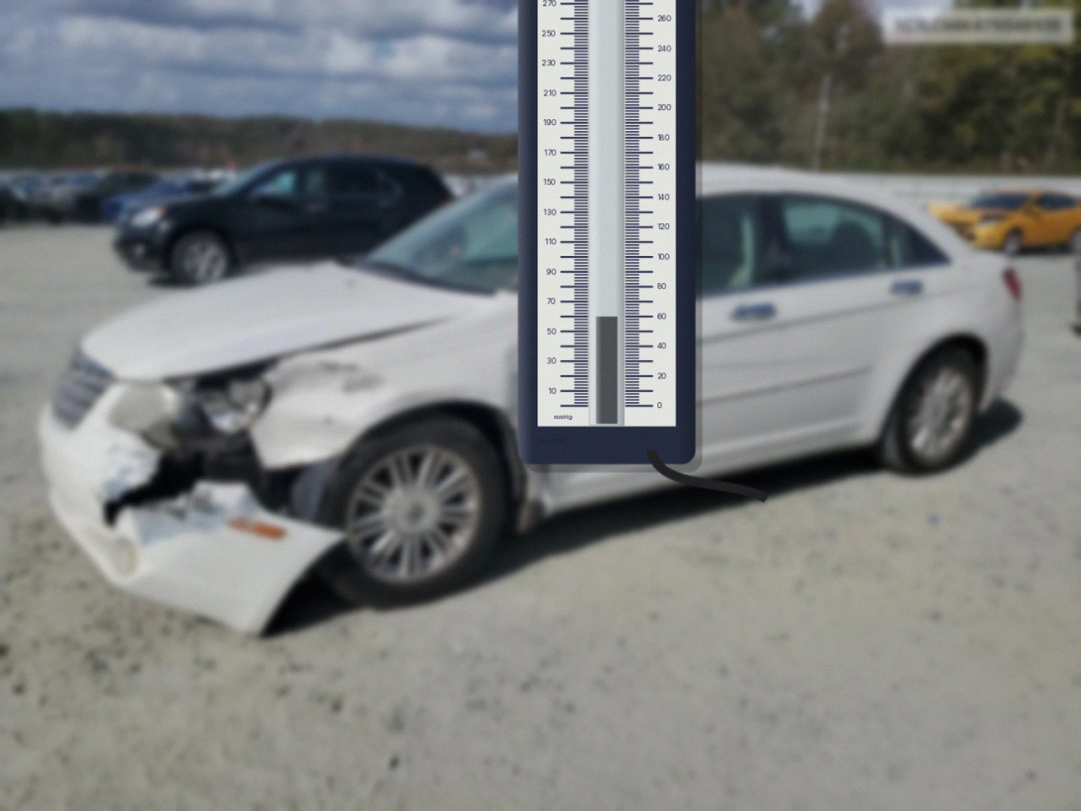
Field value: {"value": 60, "unit": "mmHg"}
